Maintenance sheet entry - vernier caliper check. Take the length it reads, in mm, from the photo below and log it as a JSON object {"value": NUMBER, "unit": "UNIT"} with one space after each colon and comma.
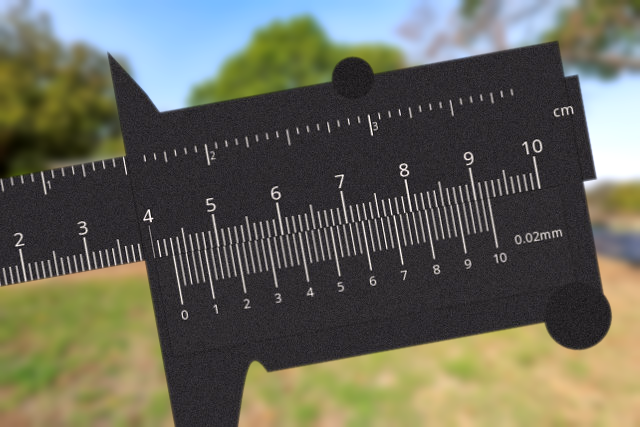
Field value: {"value": 43.0, "unit": "mm"}
